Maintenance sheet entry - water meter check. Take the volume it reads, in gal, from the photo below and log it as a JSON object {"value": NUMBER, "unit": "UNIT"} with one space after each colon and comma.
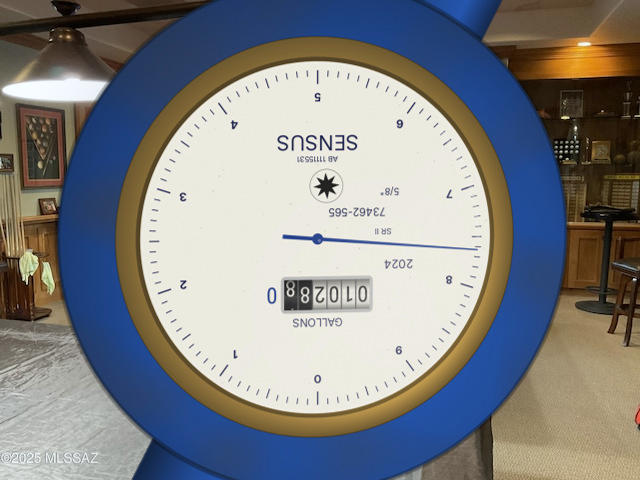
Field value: {"value": 102877.6, "unit": "gal"}
